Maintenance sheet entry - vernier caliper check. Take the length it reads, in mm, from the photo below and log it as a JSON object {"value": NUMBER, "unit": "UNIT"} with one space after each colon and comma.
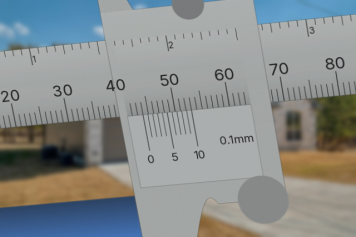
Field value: {"value": 44.0, "unit": "mm"}
